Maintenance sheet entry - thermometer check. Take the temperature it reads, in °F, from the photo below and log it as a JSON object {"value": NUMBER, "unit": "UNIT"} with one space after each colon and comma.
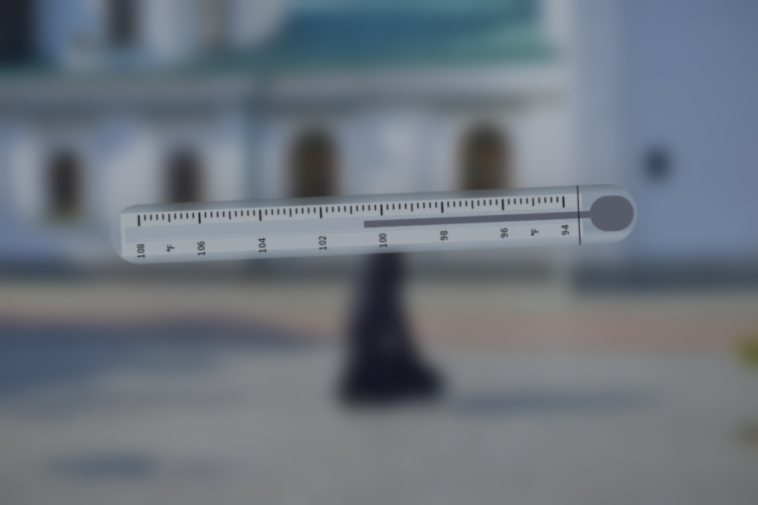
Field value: {"value": 100.6, "unit": "°F"}
